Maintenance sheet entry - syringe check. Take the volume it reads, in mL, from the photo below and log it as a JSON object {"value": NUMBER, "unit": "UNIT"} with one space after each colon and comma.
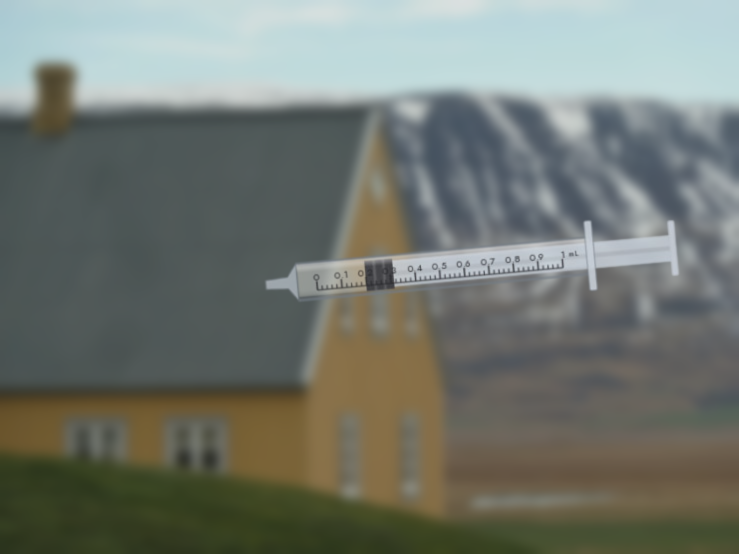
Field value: {"value": 0.2, "unit": "mL"}
